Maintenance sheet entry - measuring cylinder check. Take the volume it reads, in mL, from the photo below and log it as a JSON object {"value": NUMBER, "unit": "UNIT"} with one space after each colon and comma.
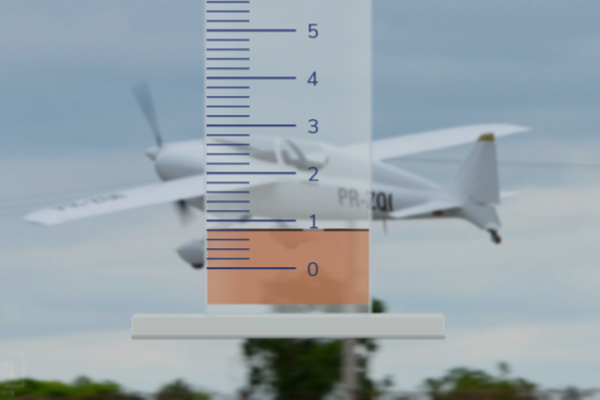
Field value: {"value": 0.8, "unit": "mL"}
